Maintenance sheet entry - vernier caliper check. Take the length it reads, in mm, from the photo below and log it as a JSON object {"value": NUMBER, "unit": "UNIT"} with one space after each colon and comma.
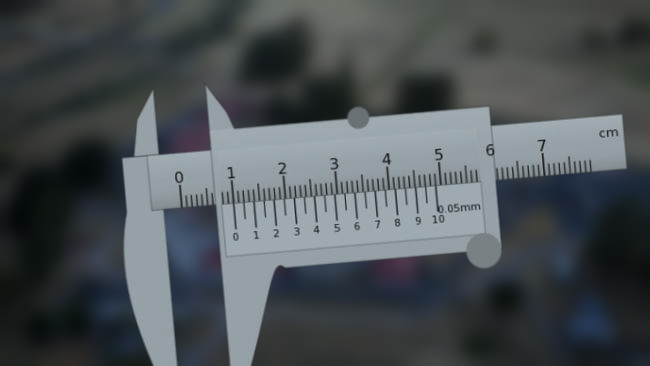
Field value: {"value": 10.0, "unit": "mm"}
